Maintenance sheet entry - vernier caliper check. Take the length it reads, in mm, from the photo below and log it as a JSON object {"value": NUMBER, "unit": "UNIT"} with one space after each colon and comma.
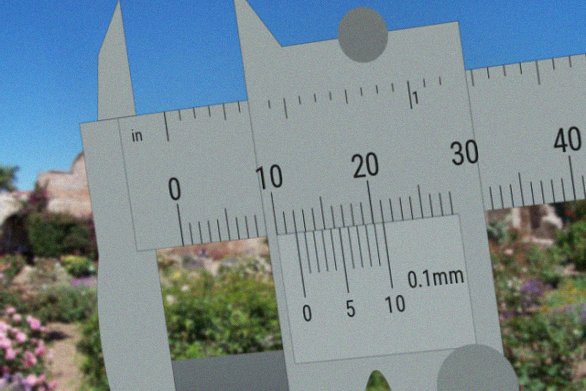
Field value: {"value": 12.0, "unit": "mm"}
